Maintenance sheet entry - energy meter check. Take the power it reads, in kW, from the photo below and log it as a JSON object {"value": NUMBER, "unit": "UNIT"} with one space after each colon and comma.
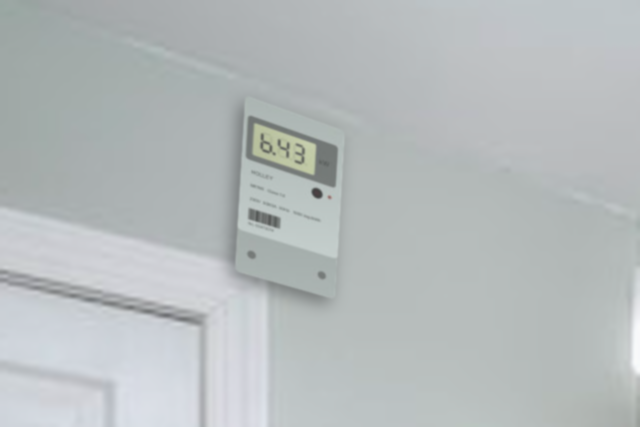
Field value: {"value": 6.43, "unit": "kW"}
